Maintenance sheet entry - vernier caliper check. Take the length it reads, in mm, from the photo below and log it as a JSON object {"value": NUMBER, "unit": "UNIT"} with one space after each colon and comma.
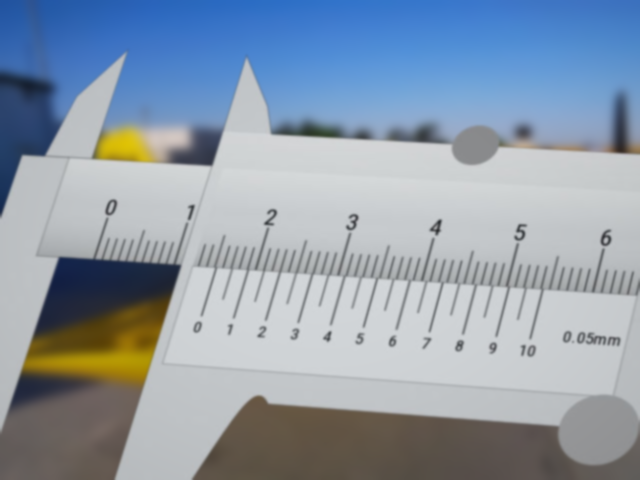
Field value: {"value": 15.2, "unit": "mm"}
